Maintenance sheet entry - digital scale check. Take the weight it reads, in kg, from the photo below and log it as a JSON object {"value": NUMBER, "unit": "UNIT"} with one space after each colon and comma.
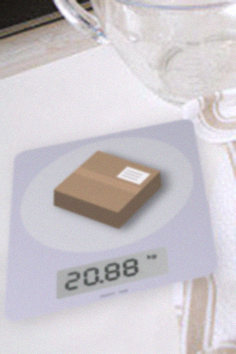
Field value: {"value": 20.88, "unit": "kg"}
